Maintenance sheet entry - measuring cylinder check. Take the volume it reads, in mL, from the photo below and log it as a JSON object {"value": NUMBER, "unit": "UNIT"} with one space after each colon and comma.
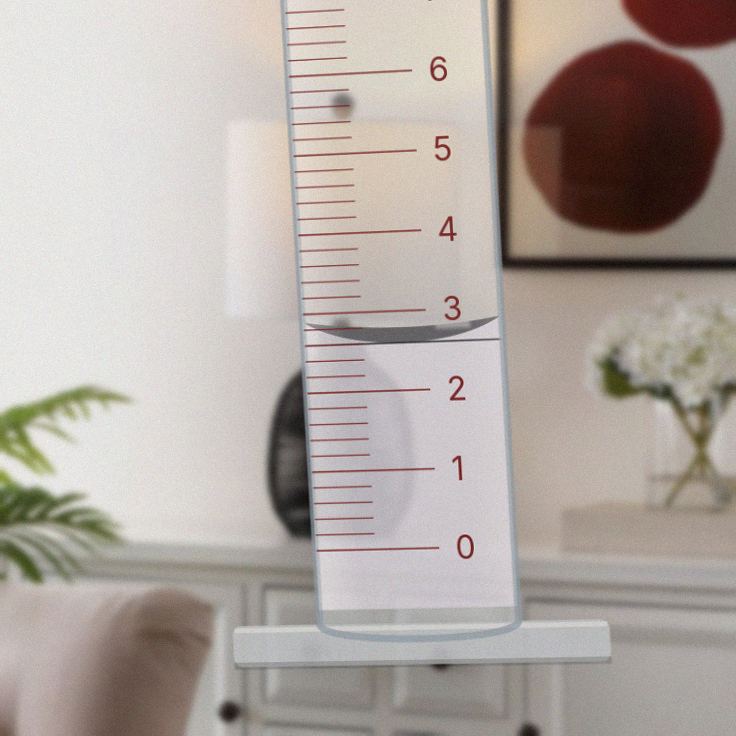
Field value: {"value": 2.6, "unit": "mL"}
